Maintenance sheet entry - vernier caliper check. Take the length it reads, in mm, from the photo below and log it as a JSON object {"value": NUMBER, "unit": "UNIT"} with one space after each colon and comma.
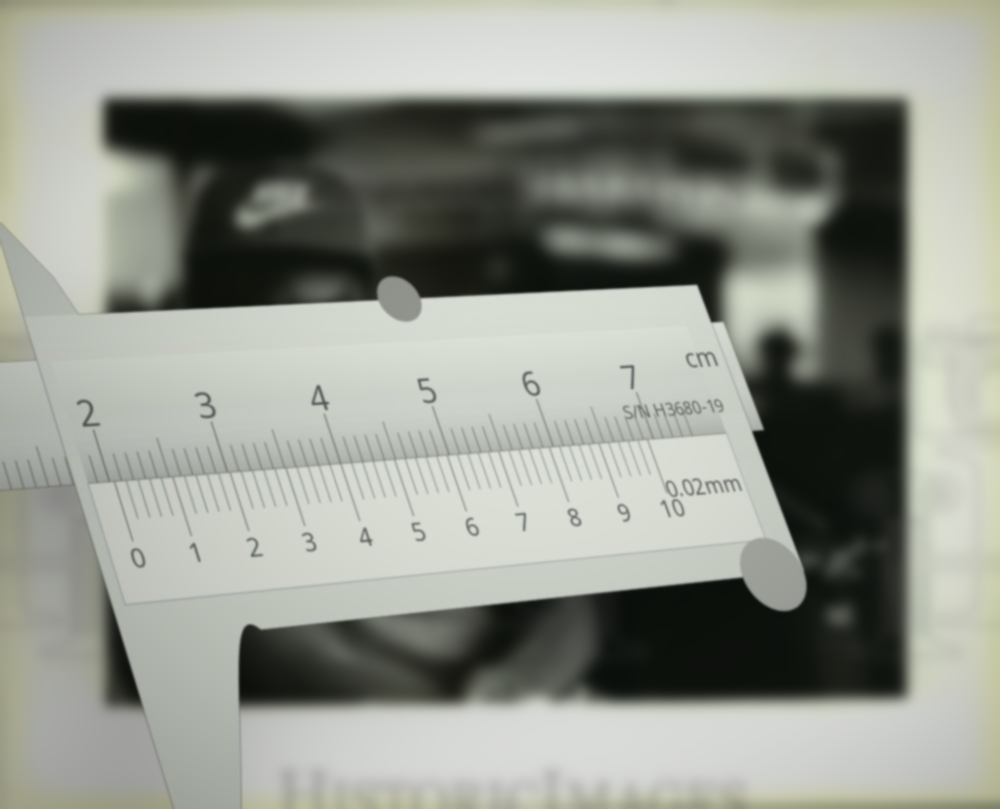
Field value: {"value": 20.4, "unit": "mm"}
